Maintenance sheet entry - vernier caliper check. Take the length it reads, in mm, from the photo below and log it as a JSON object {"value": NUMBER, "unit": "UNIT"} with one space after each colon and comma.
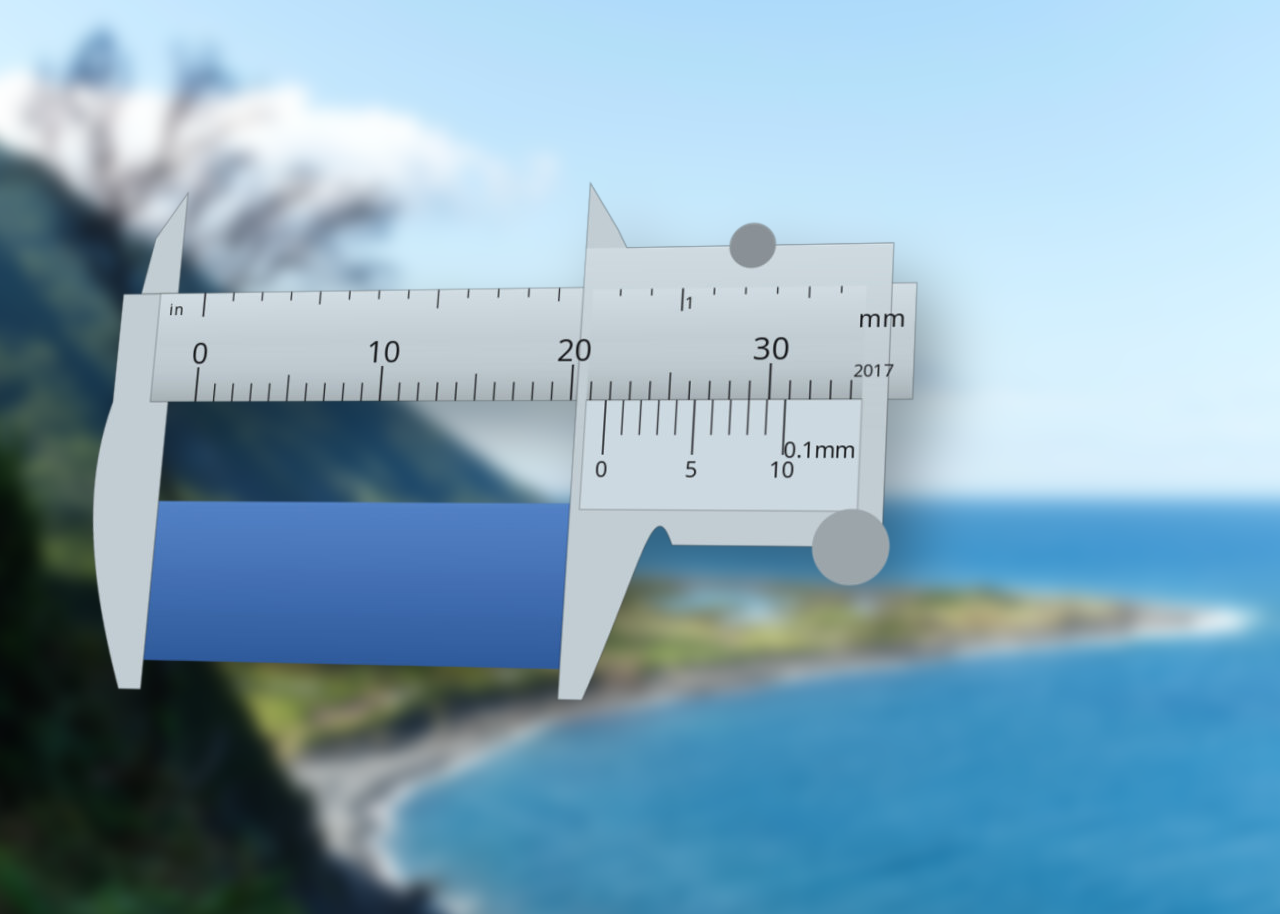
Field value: {"value": 21.8, "unit": "mm"}
